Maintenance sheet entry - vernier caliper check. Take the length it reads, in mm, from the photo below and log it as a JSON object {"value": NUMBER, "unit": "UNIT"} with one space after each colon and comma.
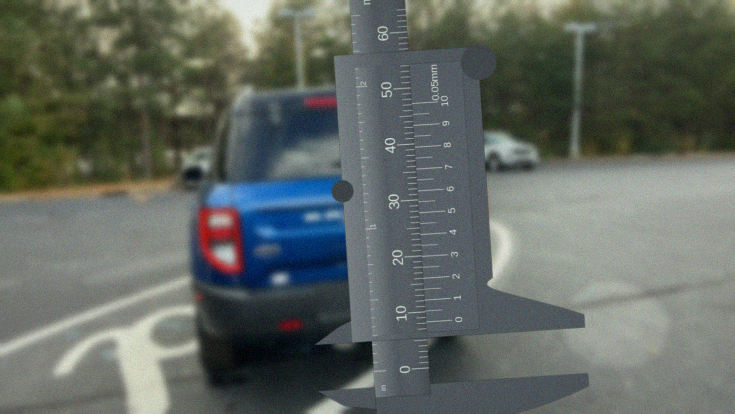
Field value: {"value": 8.2, "unit": "mm"}
